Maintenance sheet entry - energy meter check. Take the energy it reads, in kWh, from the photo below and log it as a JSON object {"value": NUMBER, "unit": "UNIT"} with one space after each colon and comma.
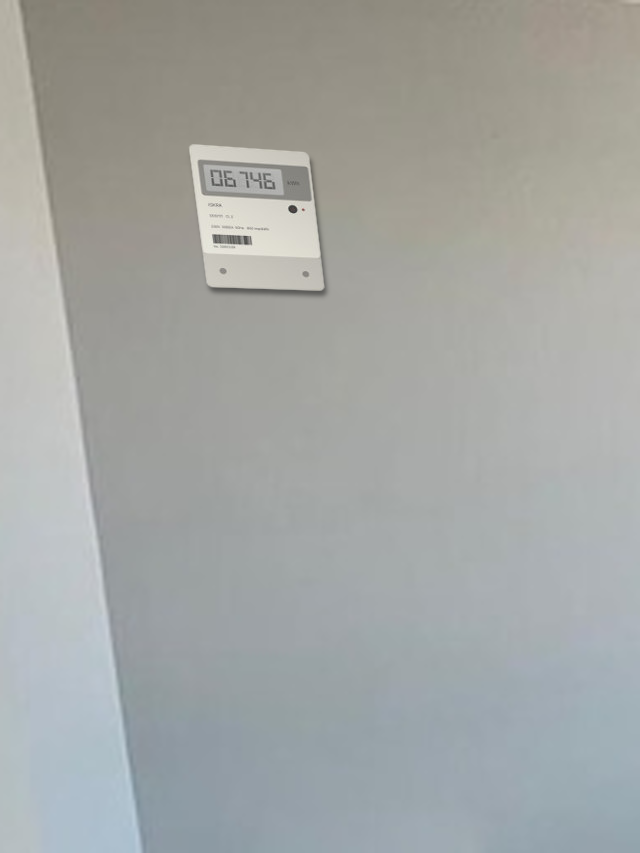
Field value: {"value": 6746, "unit": "kWh"}
